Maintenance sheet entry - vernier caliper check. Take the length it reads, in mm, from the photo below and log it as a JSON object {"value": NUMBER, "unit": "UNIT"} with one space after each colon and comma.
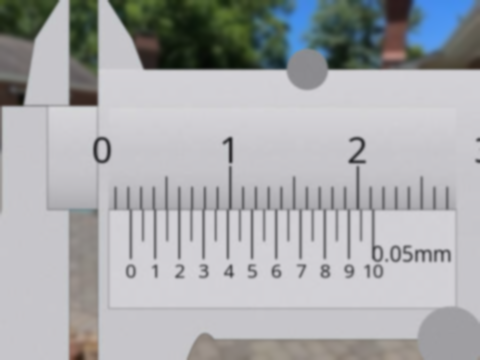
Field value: {"value": 2.2, "unit": "mm"}
